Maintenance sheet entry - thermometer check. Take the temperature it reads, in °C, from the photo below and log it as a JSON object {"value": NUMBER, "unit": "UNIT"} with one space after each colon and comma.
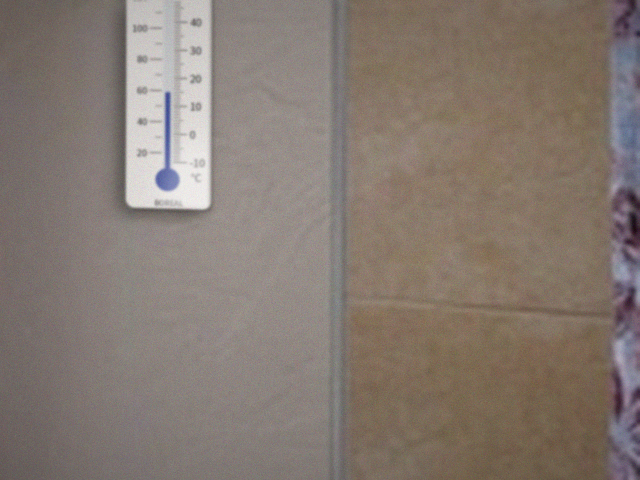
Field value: {"value": 15, "unit": "°C"}
